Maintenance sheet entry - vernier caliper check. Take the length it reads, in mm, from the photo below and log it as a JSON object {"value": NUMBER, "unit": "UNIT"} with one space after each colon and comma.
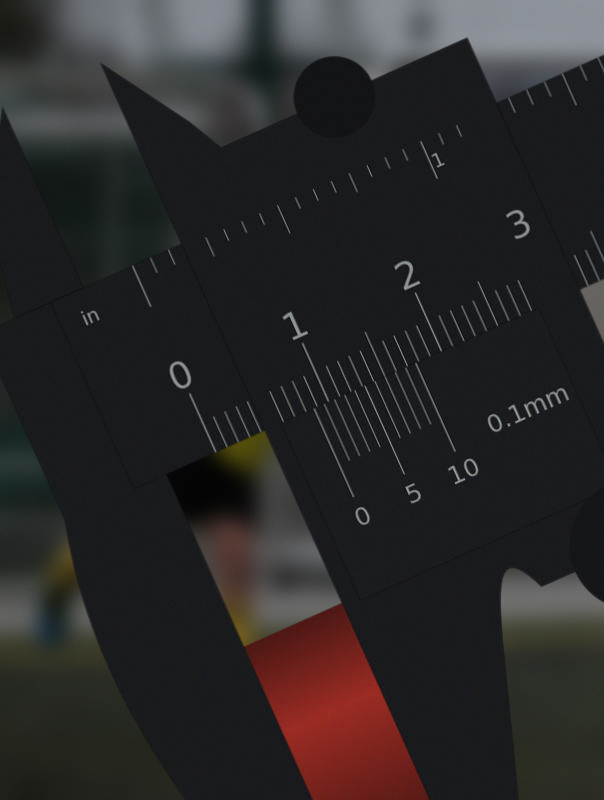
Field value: {"value": 8.7, "unit": "mm"}
